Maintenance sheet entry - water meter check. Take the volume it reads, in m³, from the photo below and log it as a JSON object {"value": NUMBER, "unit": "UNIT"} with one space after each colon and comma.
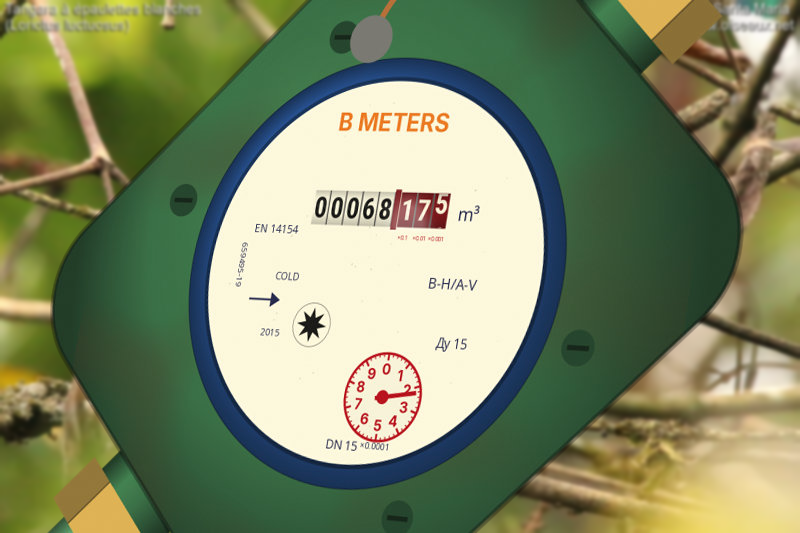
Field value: {"value": 68.1752, "unit": "m³"}
